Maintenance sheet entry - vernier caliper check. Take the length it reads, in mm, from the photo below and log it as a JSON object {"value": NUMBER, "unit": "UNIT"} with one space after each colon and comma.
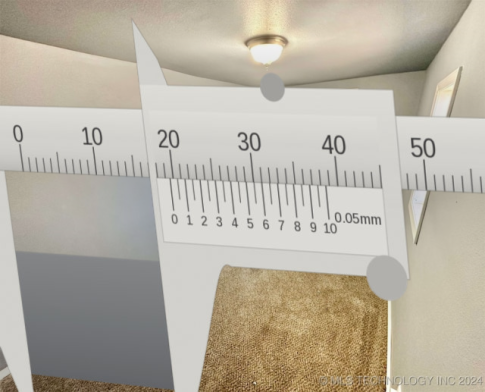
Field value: {"value": 19.6, "unit": "mm"}
